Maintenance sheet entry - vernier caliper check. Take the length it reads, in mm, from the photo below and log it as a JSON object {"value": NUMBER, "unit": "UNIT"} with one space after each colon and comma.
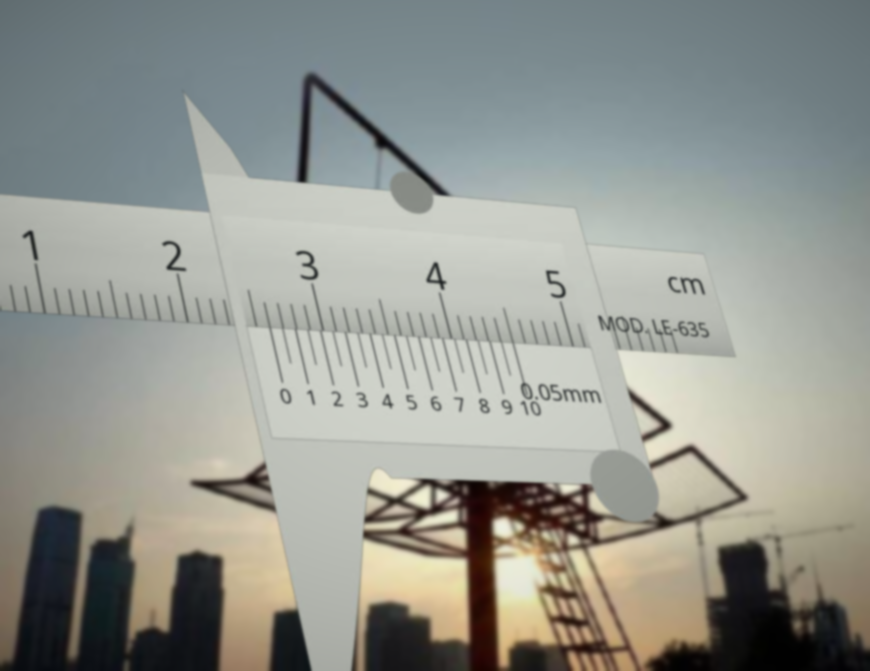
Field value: {"value": 26.0, "unit": "mm"}
